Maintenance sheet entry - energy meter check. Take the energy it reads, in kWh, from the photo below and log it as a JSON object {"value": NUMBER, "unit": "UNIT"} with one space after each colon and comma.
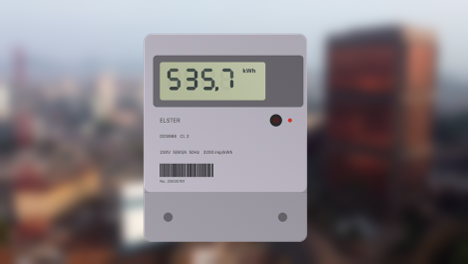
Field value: {"value": 535.7, "unit": "kWh"}
